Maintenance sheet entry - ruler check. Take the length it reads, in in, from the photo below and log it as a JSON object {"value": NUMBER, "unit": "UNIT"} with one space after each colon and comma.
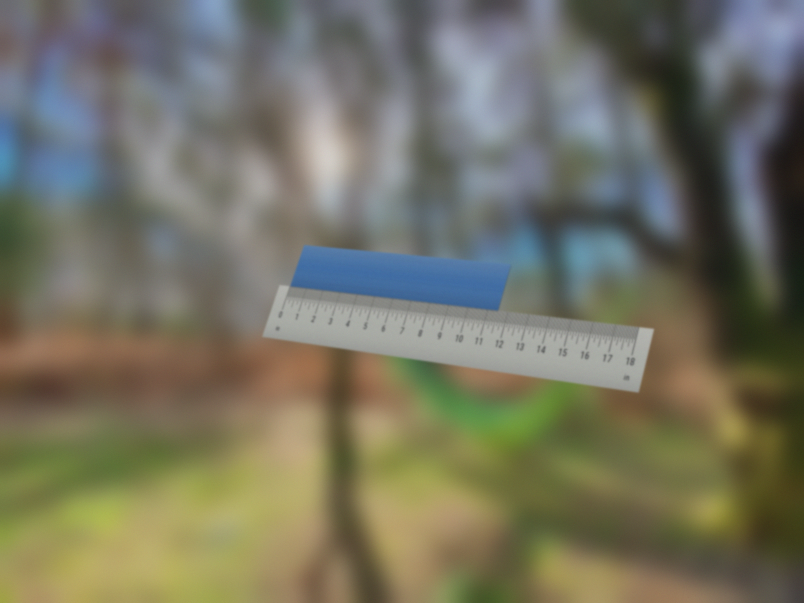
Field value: {"value": 11.5, "unit": "in"}
